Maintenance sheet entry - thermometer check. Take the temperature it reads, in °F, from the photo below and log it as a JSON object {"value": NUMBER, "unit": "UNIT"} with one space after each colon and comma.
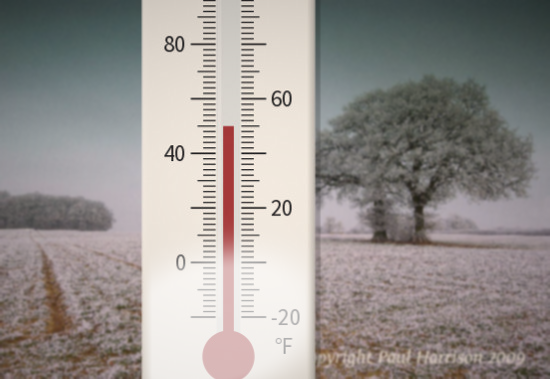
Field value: {"value": 50, "unit": "°F"}
